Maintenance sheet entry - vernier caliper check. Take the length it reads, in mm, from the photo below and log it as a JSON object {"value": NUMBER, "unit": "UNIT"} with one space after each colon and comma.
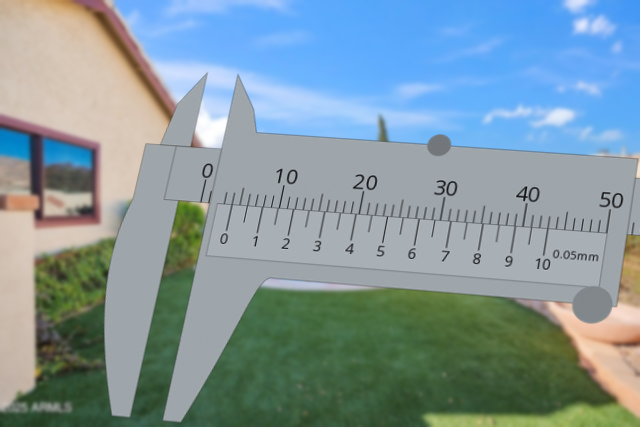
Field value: {"value": 4.0, "unit": "mm"}
